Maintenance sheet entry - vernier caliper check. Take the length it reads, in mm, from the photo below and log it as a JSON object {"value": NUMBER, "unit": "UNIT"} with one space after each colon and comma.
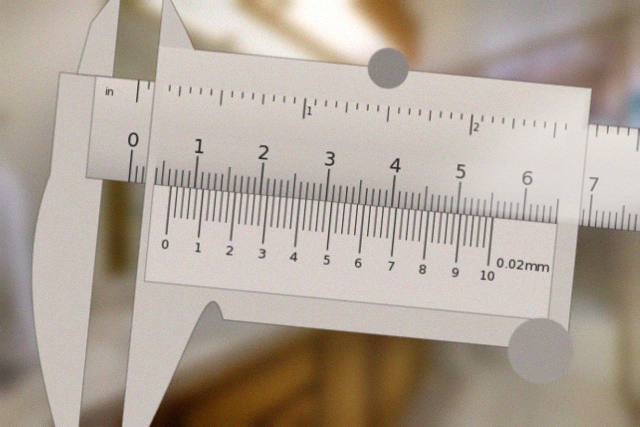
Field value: {"value": 6.4, "unit": "mm"}
